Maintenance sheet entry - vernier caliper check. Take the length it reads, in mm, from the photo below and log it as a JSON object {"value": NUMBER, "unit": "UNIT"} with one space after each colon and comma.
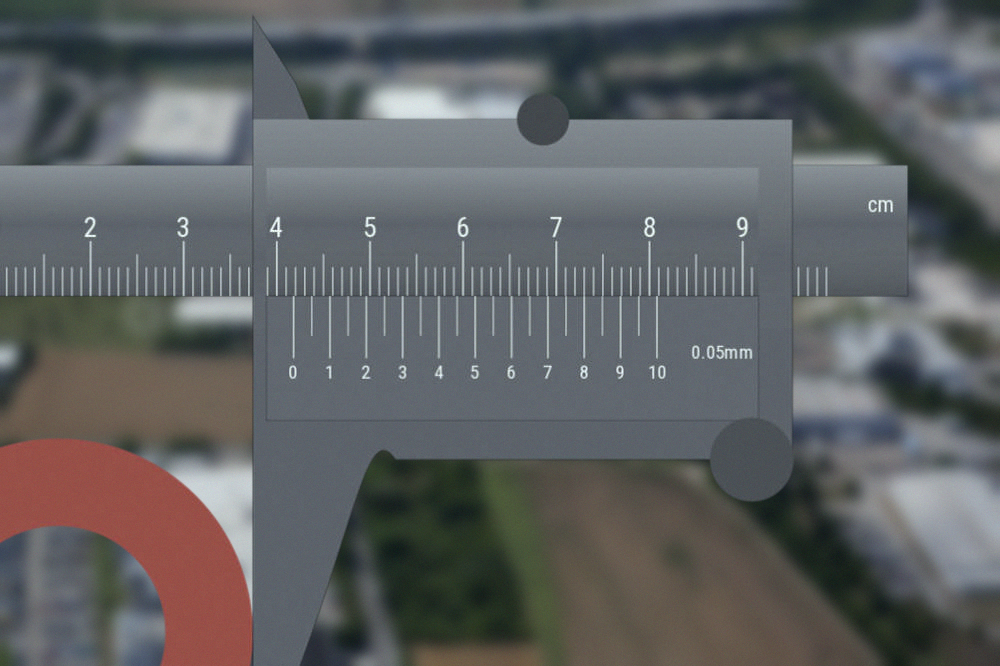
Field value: {"value": 41.8, "unit": "mm"}
